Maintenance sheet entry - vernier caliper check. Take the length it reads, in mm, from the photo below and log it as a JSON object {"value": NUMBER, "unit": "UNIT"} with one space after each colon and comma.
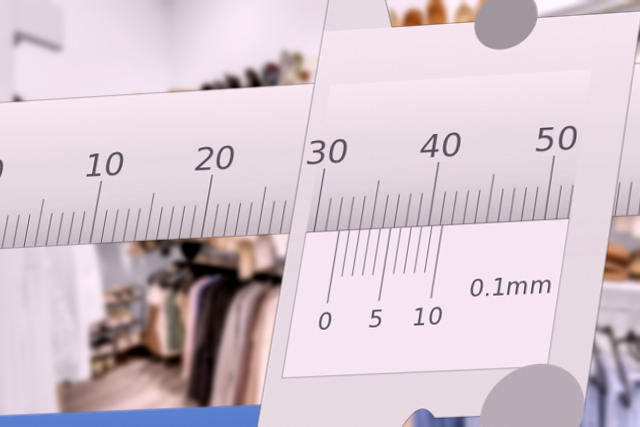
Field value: {"value": 32.2, "unit": "mm"}
